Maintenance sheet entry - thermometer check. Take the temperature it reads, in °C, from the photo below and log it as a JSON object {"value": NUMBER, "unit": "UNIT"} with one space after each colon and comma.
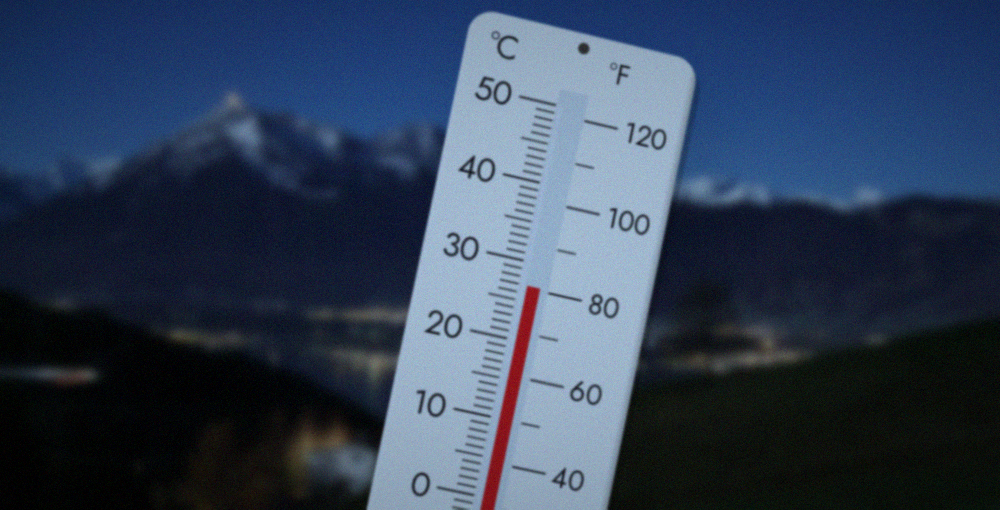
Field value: {"value": 27, "unit": "°C"}
